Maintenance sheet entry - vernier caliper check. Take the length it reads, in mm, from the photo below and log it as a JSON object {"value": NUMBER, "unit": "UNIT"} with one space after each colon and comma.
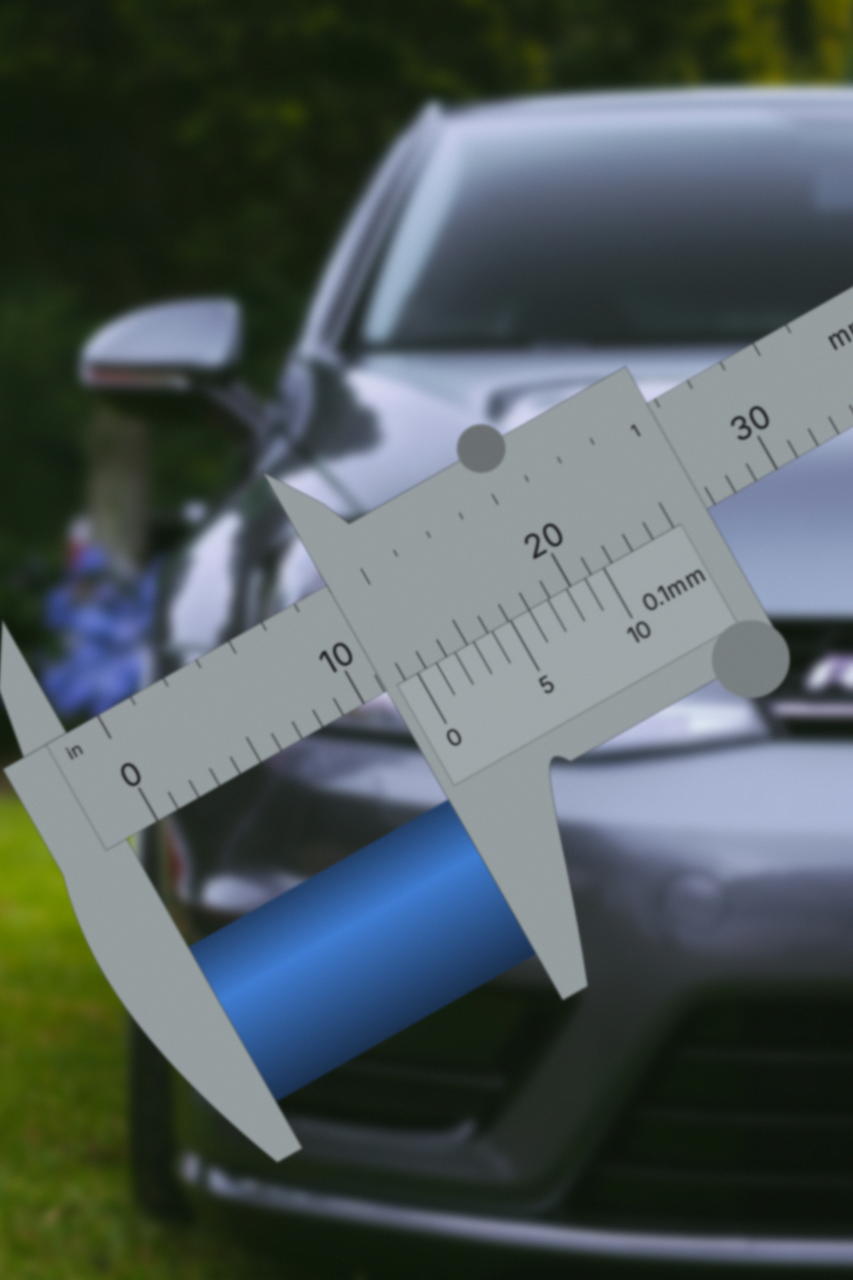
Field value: {"value": 12.6, "unit": "mm"}
